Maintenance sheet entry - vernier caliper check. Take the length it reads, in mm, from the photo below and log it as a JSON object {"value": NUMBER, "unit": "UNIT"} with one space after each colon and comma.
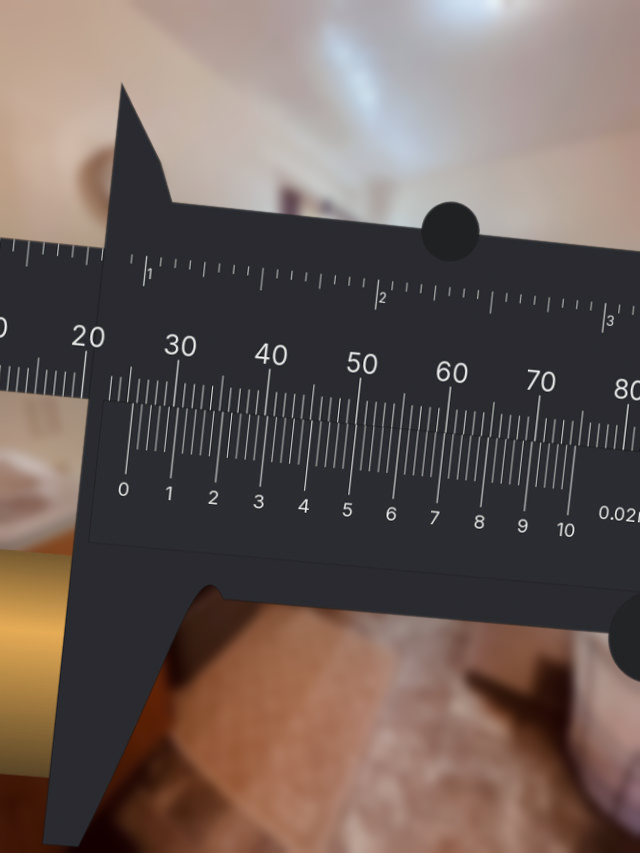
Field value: {"value": 25.6, "unit": "mm"}
